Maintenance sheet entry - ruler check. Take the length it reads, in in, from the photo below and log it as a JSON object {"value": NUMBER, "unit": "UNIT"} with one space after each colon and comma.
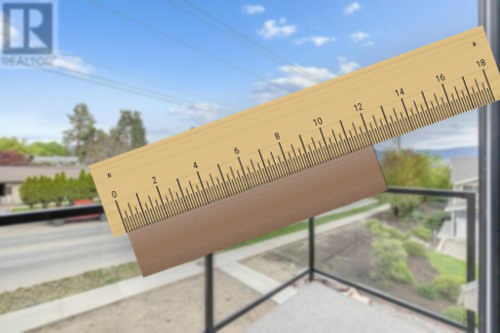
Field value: {"value": 12, "unit": "in"}
